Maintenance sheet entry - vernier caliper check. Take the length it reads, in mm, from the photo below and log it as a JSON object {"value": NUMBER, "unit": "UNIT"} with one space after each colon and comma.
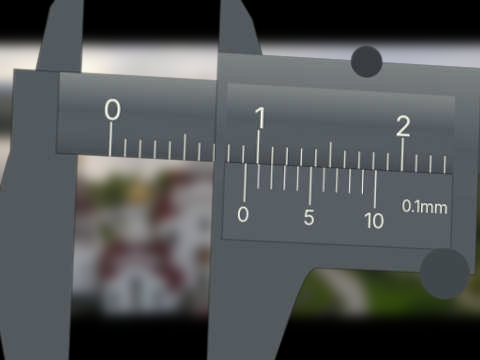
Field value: {"value": 9.2, "unit": "mm"}
